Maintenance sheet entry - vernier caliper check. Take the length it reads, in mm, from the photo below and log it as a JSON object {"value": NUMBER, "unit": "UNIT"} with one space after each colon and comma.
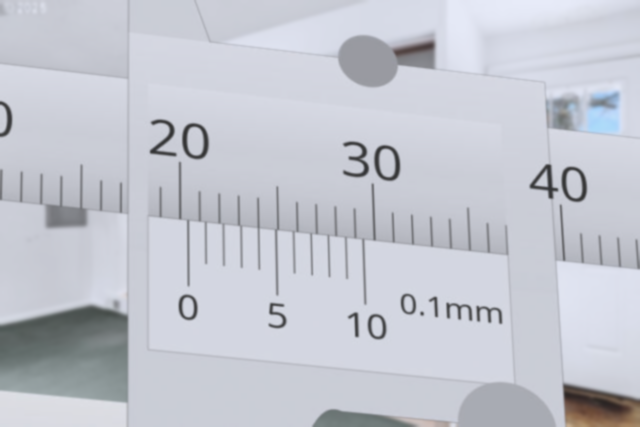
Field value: {"value": 20.4, "unit": "mm"}
